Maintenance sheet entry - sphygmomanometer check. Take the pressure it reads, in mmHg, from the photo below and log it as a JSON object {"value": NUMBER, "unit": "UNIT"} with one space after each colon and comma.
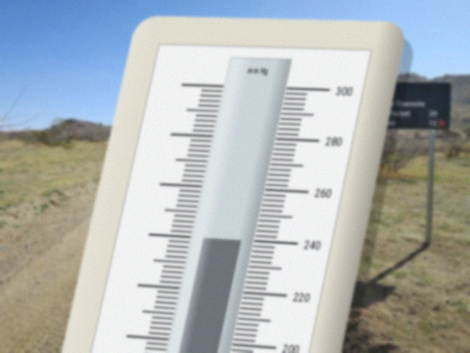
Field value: {"value": 240, "unit": "mmHg"}
